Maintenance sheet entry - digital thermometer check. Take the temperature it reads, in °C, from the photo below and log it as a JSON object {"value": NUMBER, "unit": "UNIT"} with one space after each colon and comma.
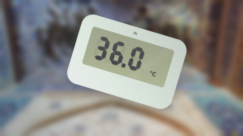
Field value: {"value": 36.0, "unit": "°C"}
